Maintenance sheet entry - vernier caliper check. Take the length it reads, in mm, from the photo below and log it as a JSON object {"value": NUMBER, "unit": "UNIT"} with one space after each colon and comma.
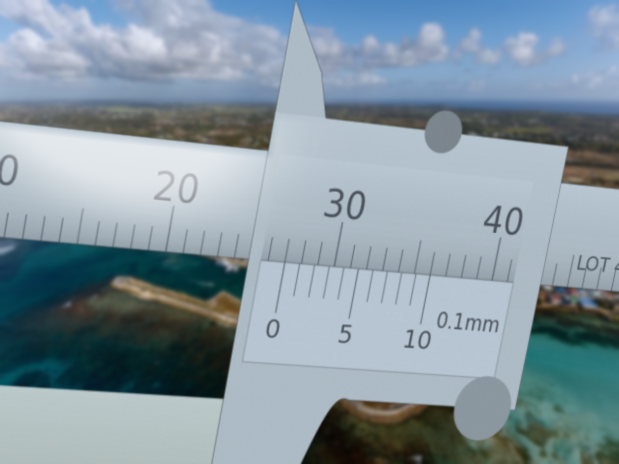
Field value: {"value": 27.0, "unit": "mm"}
